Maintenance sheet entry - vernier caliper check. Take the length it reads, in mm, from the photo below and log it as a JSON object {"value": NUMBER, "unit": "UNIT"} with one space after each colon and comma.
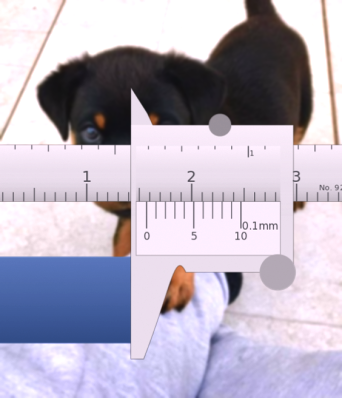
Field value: {"value": 15.7, "unit": "mm"}
